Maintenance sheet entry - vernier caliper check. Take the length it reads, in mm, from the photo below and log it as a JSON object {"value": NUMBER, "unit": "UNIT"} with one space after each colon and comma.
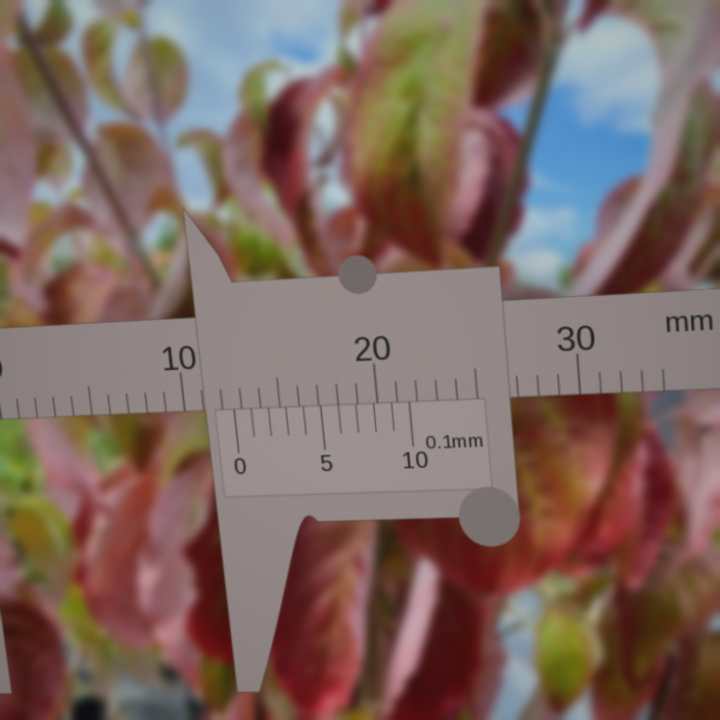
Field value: {"value": 12.6, "unit": "mm"}
